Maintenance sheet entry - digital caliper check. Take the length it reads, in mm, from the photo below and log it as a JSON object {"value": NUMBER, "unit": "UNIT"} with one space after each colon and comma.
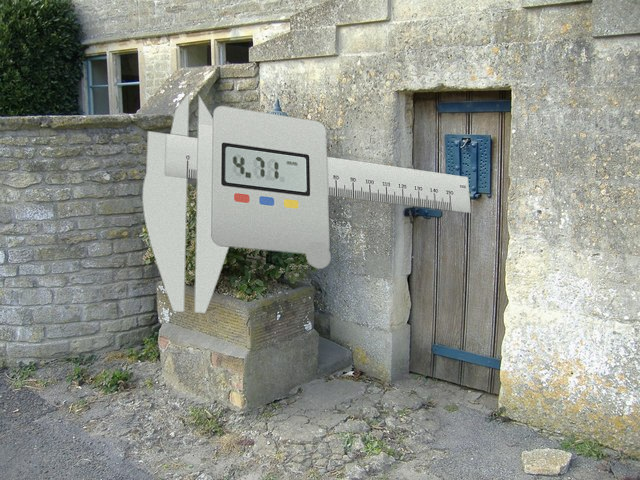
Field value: {"value": 4.71, "unit": "mm"}
